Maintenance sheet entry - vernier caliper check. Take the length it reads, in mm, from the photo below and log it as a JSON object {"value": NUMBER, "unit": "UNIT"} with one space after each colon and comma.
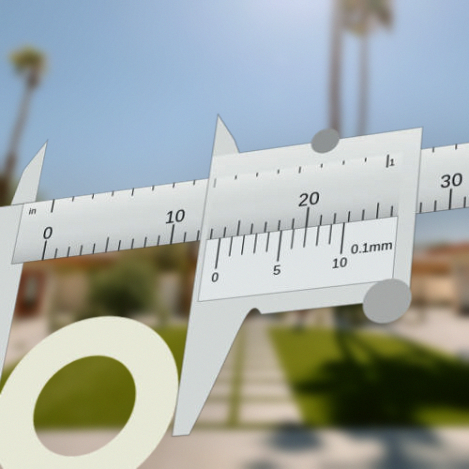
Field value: {"value": 13.7, "unit": "mm"}
